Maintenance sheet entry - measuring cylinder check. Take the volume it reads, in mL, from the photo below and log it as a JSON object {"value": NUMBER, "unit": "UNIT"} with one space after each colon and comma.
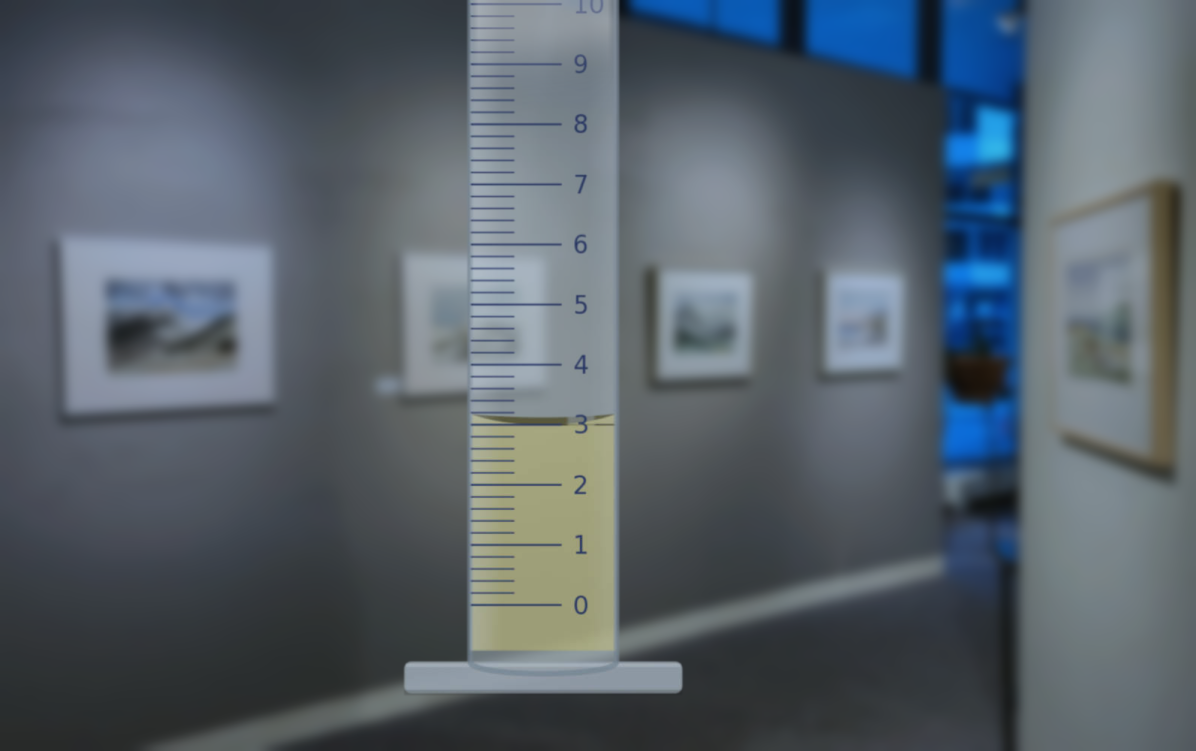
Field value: {"value": 3, "unit": "mL"}
